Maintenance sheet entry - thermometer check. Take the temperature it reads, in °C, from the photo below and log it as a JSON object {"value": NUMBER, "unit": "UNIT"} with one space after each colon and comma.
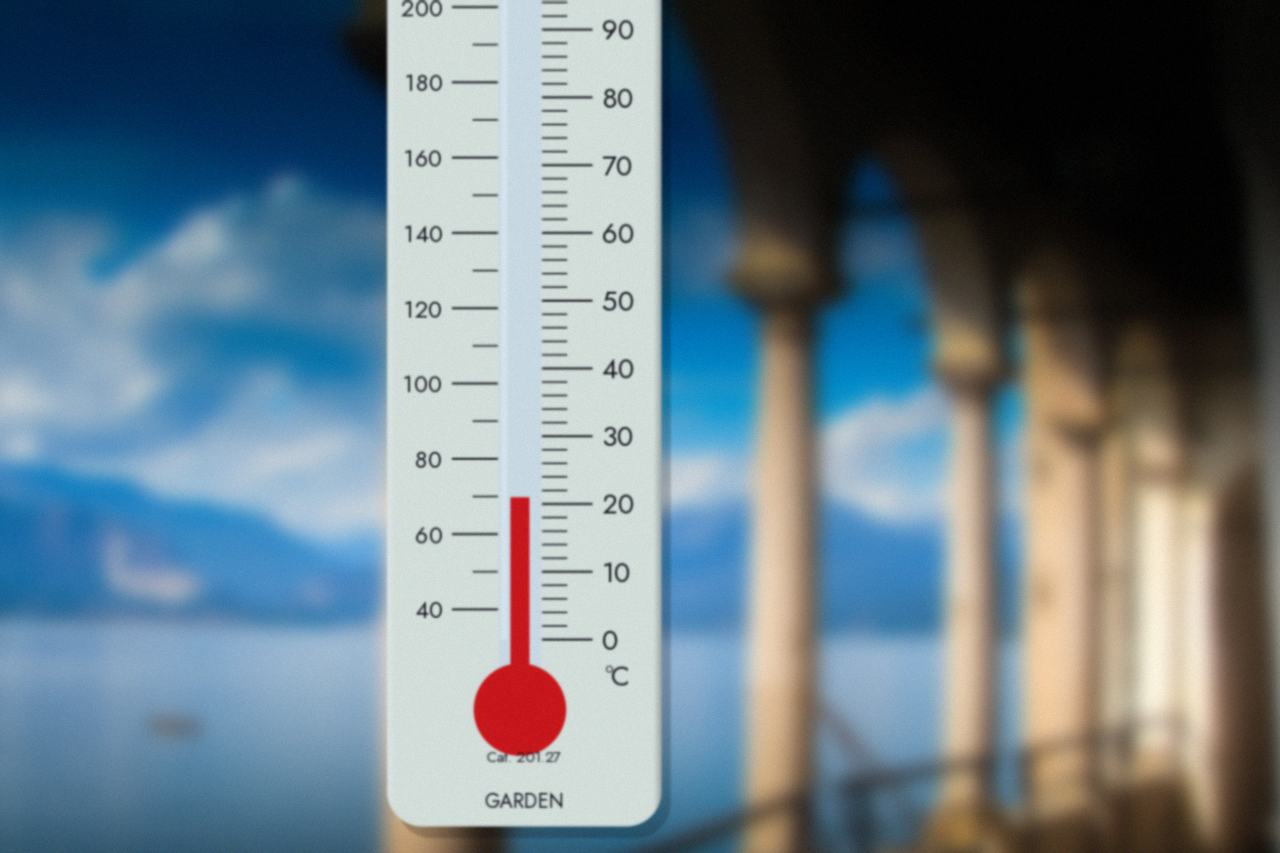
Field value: {"value": 21, "unit": "°C"}
